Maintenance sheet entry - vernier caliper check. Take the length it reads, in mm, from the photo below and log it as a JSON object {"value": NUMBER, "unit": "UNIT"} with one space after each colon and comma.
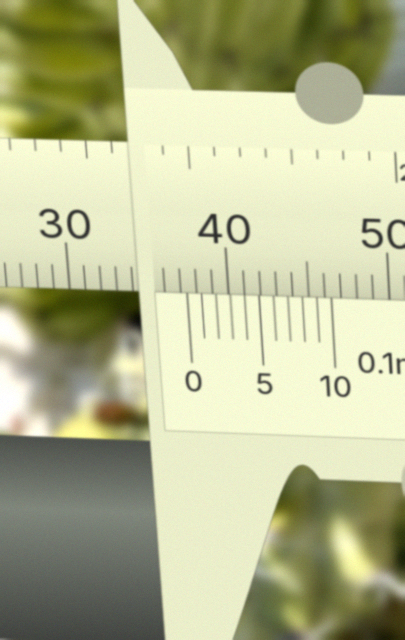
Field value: {"value": 37.4, "unit": "mm"}
